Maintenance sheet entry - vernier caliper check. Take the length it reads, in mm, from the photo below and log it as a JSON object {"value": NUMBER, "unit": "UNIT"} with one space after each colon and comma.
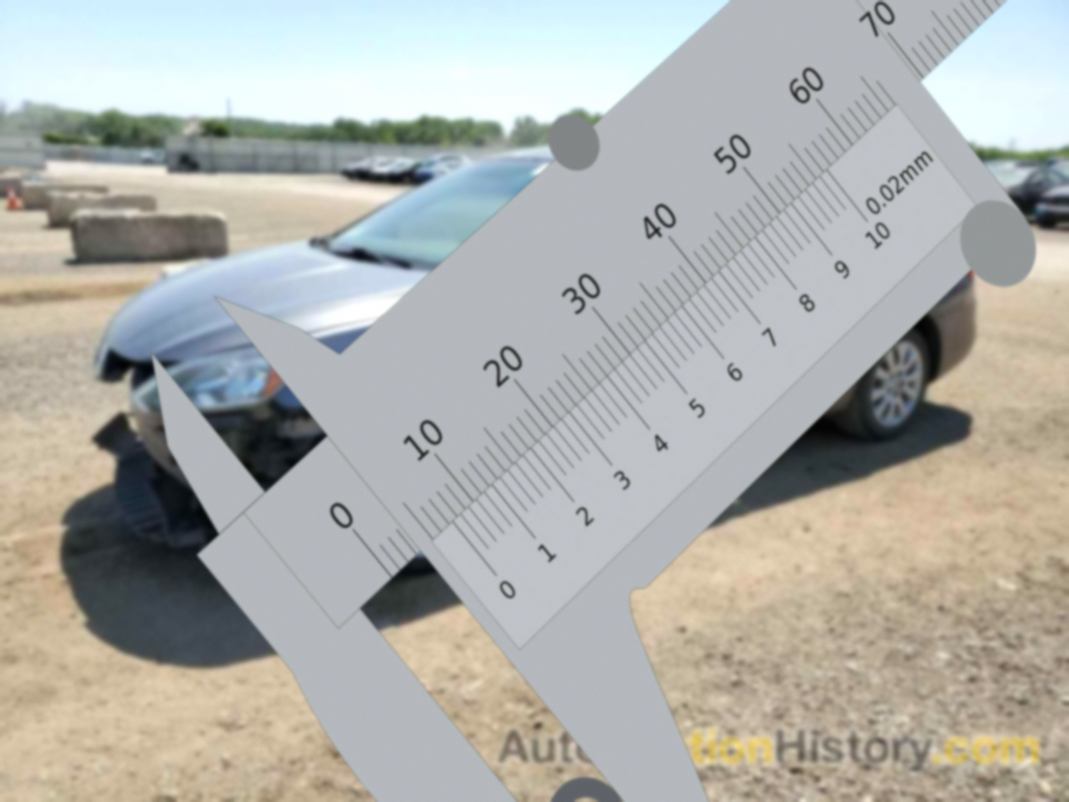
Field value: {"value": 7.4, "unit": "mm"}
